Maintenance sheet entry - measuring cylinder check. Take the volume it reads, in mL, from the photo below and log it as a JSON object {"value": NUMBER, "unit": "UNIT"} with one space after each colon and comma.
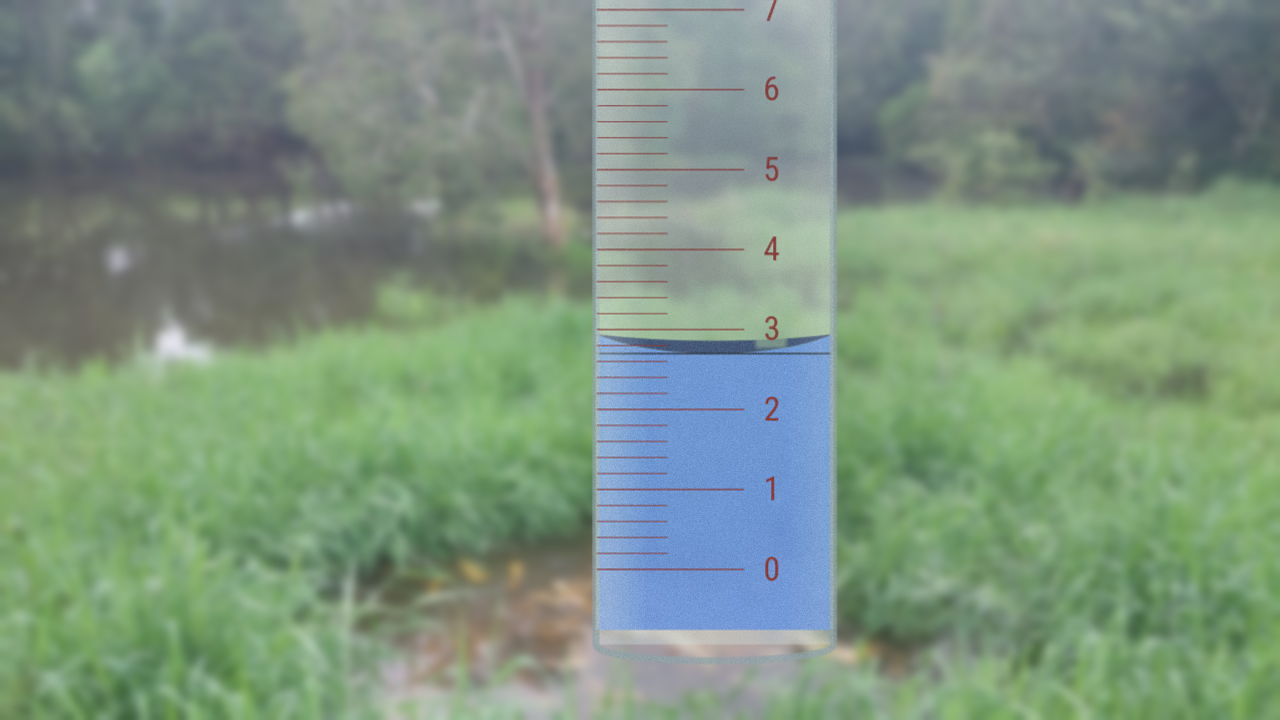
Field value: {"value": 2.7, "unit": "mL"}
